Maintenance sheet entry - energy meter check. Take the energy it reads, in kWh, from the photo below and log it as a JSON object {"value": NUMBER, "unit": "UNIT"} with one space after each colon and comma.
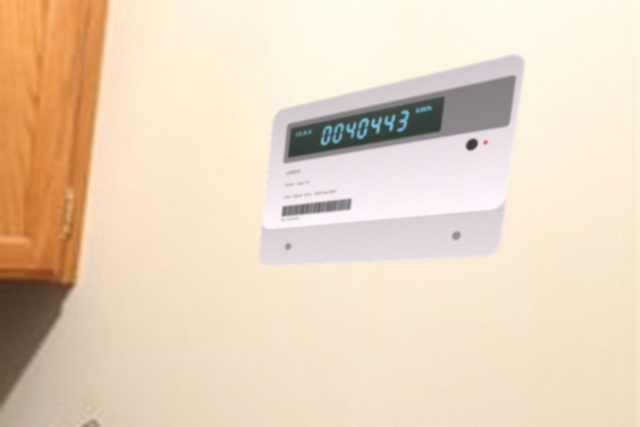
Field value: {"value": 40443, "unit": "kWh"}
